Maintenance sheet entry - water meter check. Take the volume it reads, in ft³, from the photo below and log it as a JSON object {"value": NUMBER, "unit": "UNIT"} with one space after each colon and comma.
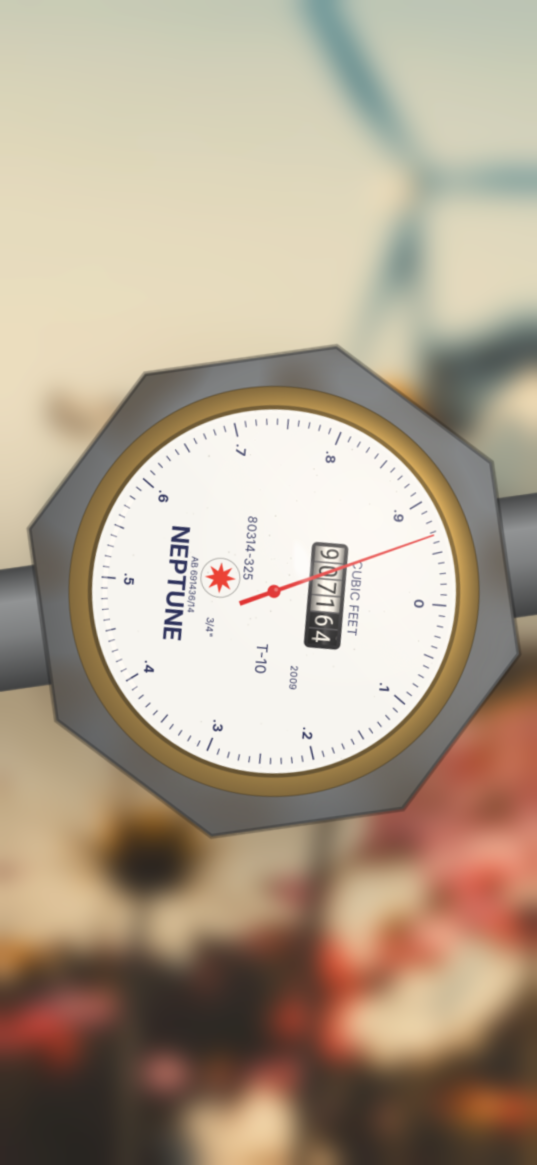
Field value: {"value": 907163.93, "unit": "ft³"}
